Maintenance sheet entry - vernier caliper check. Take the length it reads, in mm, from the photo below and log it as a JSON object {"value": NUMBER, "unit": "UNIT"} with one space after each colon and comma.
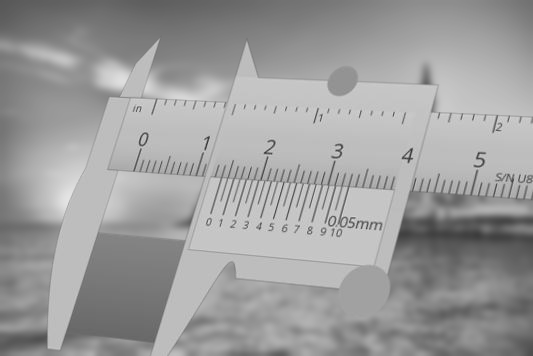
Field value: {"value": 14.0, "unit": "mm"}
